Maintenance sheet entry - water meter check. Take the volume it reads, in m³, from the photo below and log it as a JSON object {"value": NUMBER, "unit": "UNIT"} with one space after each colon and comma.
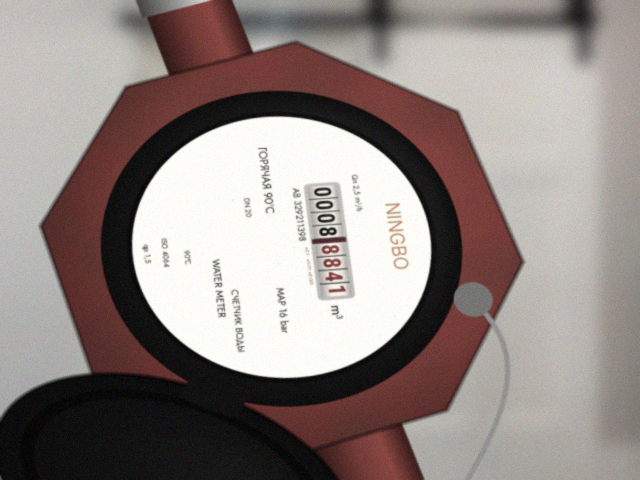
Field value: {"value": 8.8841, "unit": "m³"}
